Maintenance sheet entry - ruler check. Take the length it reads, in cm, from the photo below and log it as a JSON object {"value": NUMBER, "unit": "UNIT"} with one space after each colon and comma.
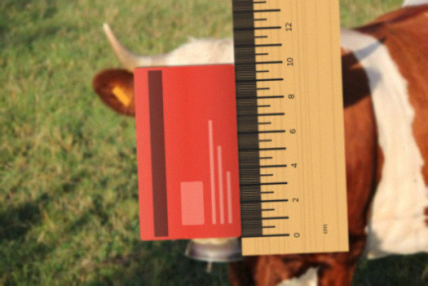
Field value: {"value": 10, "unit": "cm"}
